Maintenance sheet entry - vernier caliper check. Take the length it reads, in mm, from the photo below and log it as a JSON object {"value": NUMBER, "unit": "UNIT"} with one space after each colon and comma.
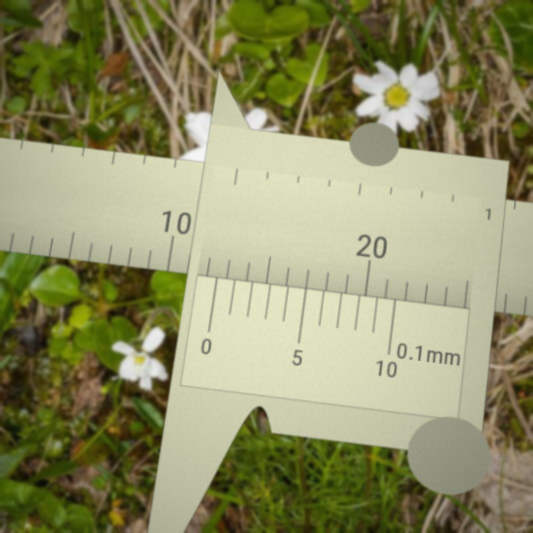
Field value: {"value": 12.5, "unit": "mm"}
